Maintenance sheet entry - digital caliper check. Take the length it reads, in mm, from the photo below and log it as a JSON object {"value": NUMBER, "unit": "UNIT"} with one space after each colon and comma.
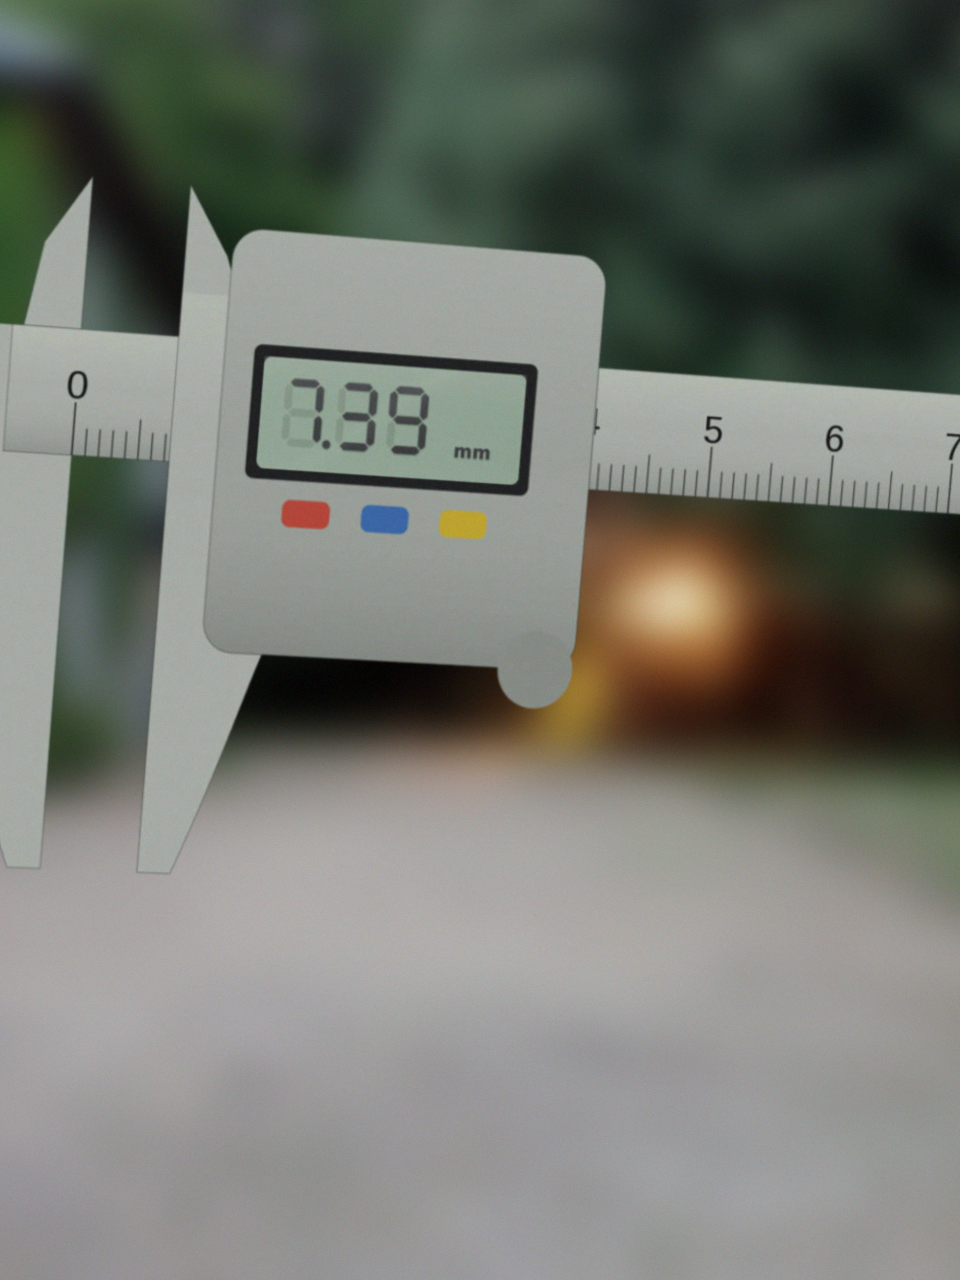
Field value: {"value": 7.39, "unit": "mm"}
